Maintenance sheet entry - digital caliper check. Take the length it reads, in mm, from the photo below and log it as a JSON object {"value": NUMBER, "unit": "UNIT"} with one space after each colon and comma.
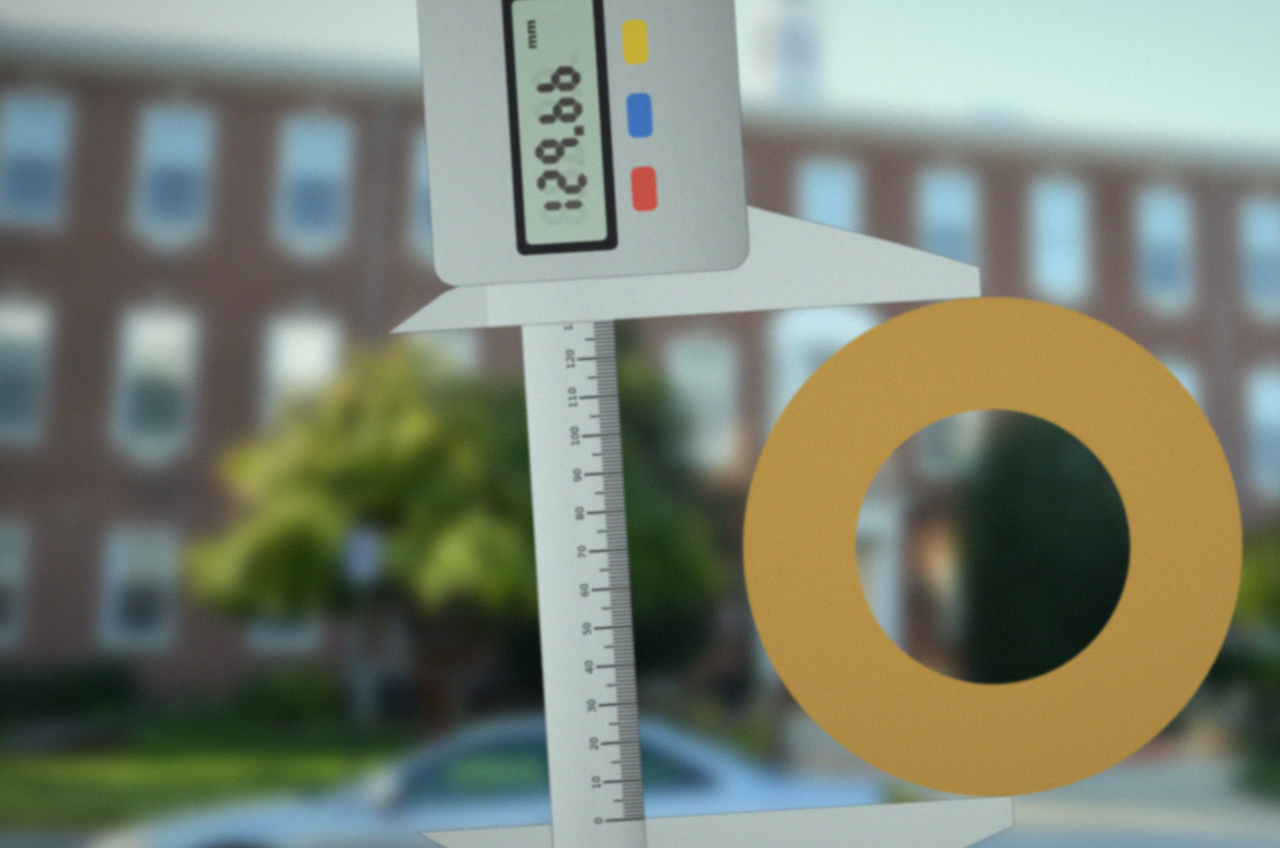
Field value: {"value": 129.66, "unit": "mm"}
